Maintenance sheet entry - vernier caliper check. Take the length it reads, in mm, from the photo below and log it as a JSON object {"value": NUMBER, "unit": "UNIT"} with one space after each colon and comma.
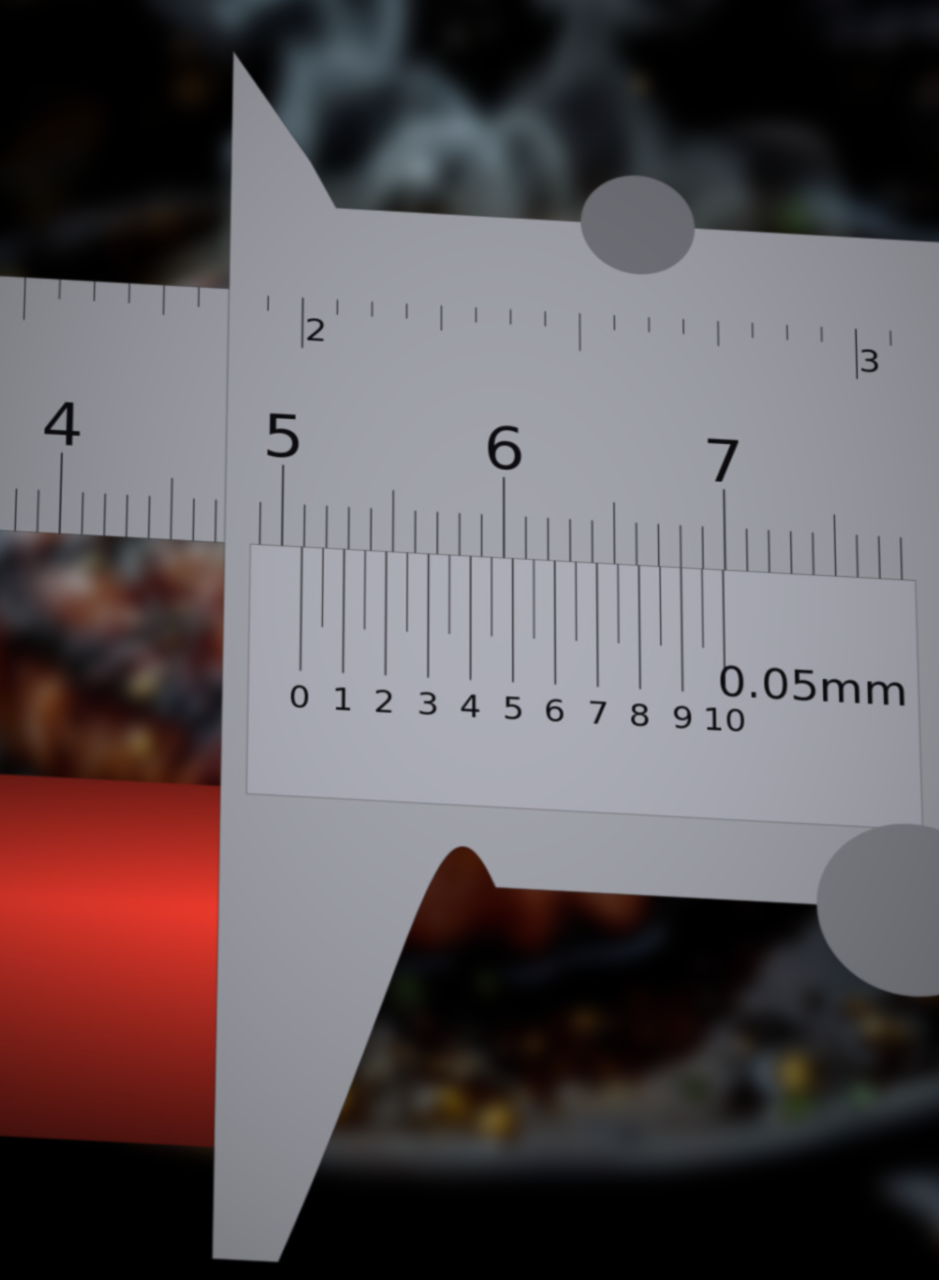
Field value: {"value": 50.9, "unit": "mm"}
